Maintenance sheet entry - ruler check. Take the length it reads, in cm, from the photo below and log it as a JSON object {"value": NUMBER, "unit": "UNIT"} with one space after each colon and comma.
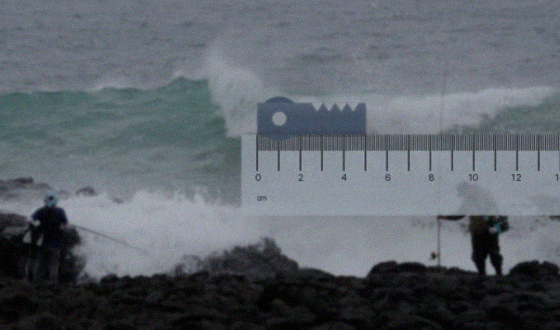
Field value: {"value": 5, "unit": "cm"}
